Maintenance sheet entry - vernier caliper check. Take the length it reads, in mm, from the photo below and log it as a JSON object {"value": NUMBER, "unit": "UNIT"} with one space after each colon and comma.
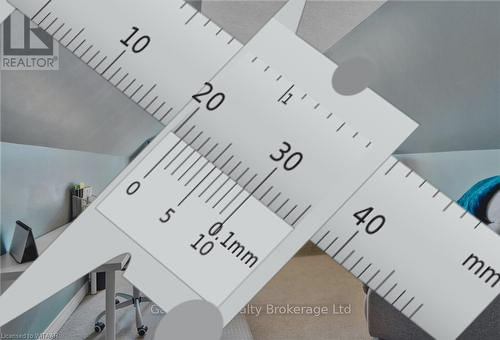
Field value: {"value": 21.0, "unit": "mm"}
